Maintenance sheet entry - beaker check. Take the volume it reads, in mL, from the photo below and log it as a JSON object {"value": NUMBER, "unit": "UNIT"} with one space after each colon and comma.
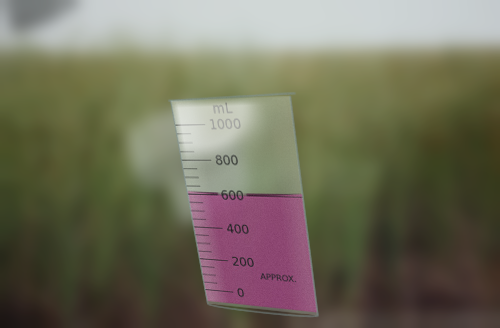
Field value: {"value": 600, "unit": "mL"}
